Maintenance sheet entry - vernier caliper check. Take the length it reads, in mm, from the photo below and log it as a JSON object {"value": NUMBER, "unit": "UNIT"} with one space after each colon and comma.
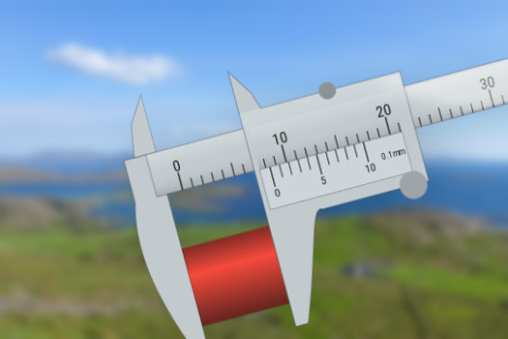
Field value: {"value": 8.4, "unit": "mm"}
